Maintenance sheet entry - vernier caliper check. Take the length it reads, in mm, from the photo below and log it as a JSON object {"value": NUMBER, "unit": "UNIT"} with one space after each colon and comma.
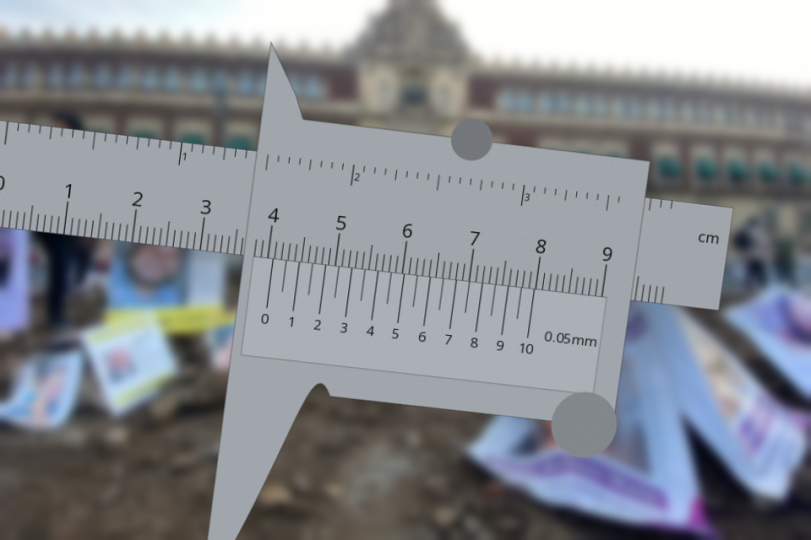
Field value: {"value": 40.8, "unit": "mm"}
